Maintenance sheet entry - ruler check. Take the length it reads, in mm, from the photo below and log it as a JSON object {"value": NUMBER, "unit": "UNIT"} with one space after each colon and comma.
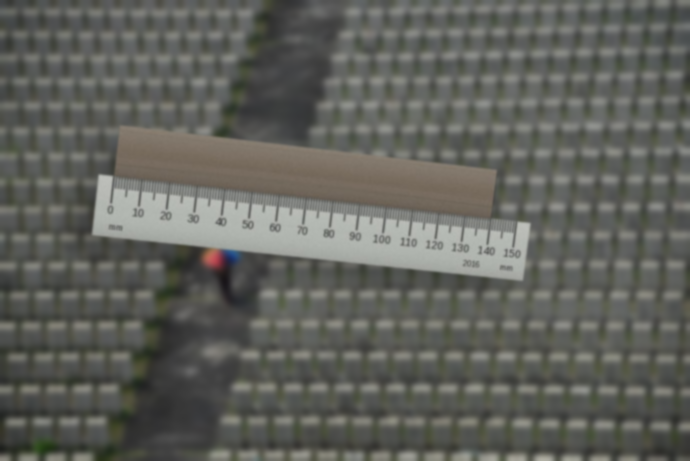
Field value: {"value": 140, "unit": "mm"}
